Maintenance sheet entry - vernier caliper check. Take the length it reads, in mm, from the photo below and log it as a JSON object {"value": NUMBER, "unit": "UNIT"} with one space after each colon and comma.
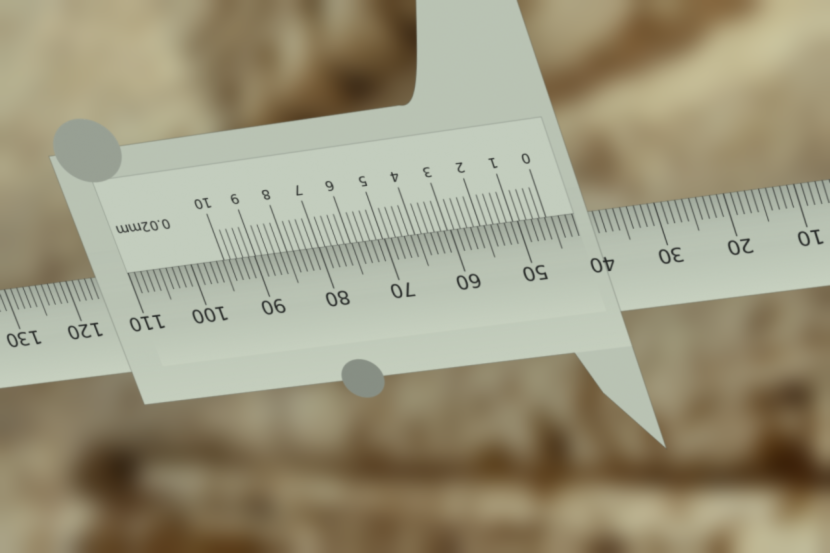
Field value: {"value": 45.8, "unit": "mm"}
